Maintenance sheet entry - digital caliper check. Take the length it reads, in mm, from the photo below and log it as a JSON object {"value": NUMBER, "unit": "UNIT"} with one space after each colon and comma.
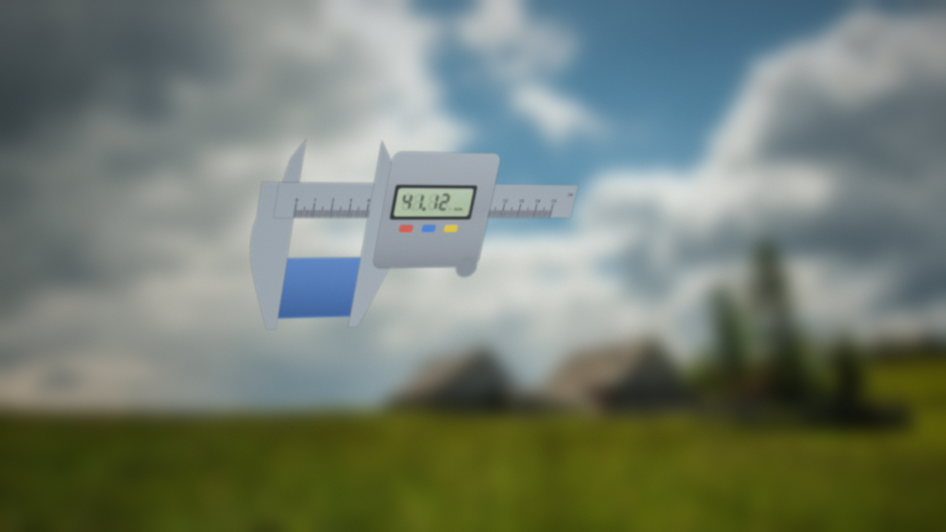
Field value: {"value": 41.12, "unit": "mm"}
